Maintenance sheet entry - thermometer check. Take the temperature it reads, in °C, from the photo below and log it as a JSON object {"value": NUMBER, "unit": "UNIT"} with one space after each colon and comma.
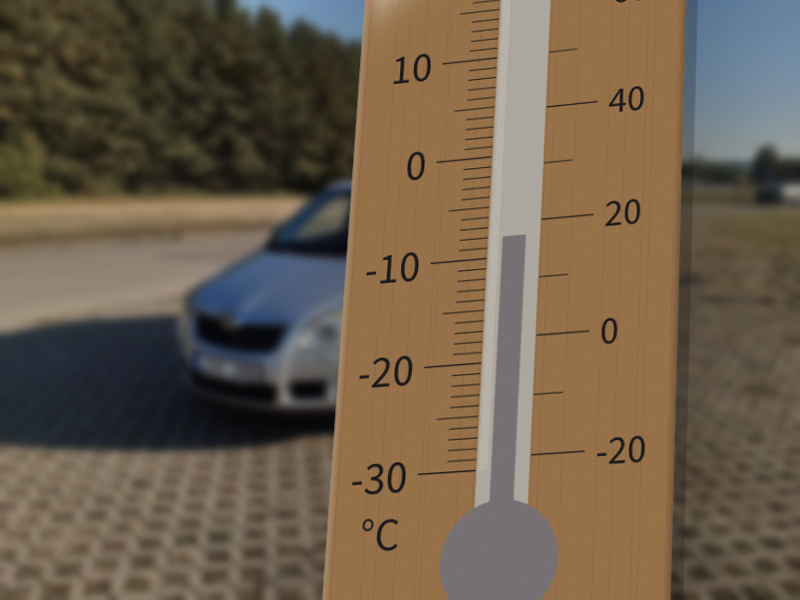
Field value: {"value": -8, "unit": "°C"}
